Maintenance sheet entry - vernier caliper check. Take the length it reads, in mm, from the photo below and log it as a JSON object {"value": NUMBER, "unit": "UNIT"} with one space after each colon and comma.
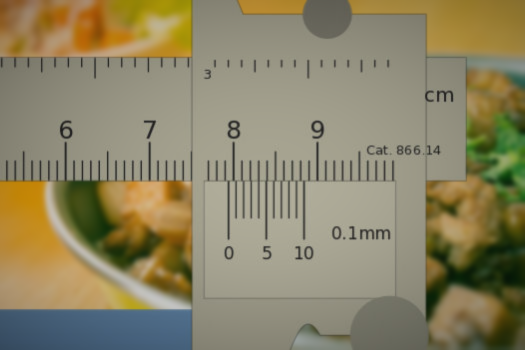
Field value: {"value": 79.4, "unit": "mm"}
